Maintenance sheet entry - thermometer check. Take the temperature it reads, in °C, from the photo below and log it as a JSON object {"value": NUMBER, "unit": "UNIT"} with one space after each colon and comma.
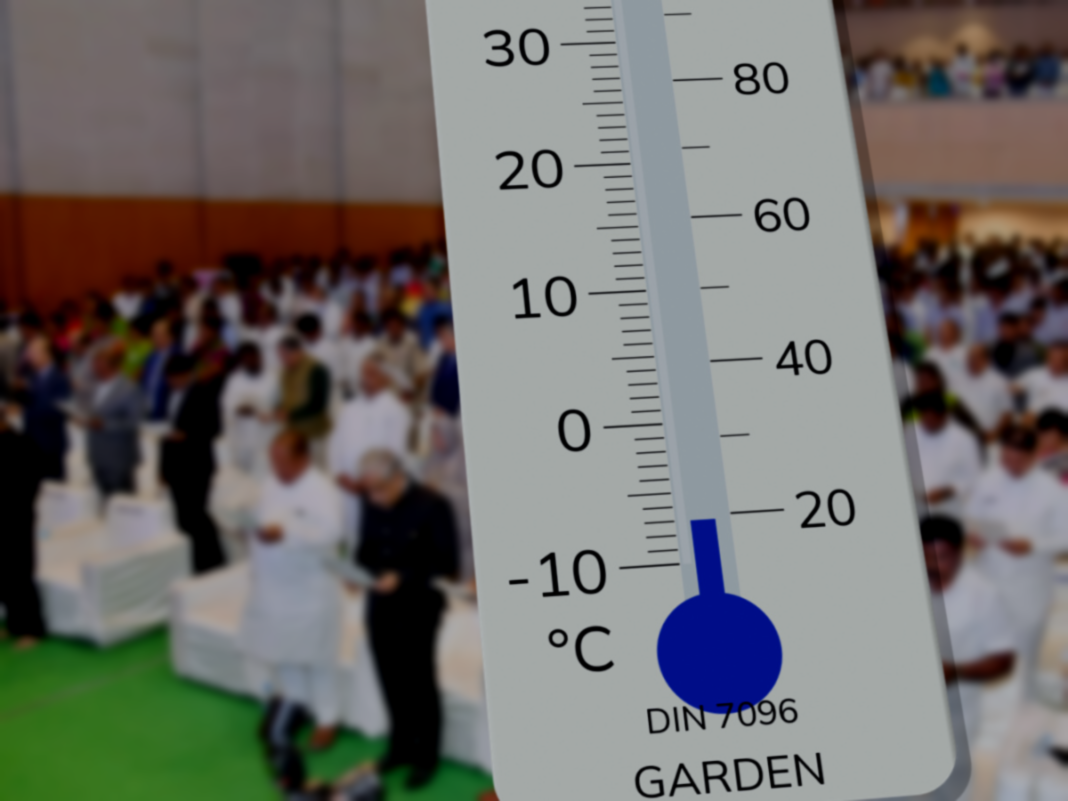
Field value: {"value": -7, "unit": "°C"}
